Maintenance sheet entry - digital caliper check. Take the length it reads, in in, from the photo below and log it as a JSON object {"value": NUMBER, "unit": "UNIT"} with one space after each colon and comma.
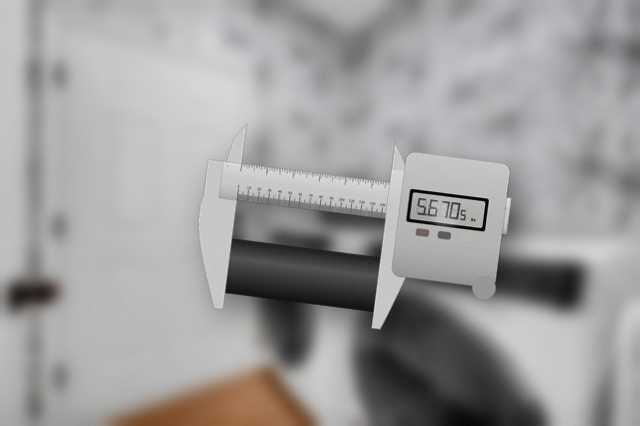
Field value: {"value": 5.6705, "unit": "in"}
